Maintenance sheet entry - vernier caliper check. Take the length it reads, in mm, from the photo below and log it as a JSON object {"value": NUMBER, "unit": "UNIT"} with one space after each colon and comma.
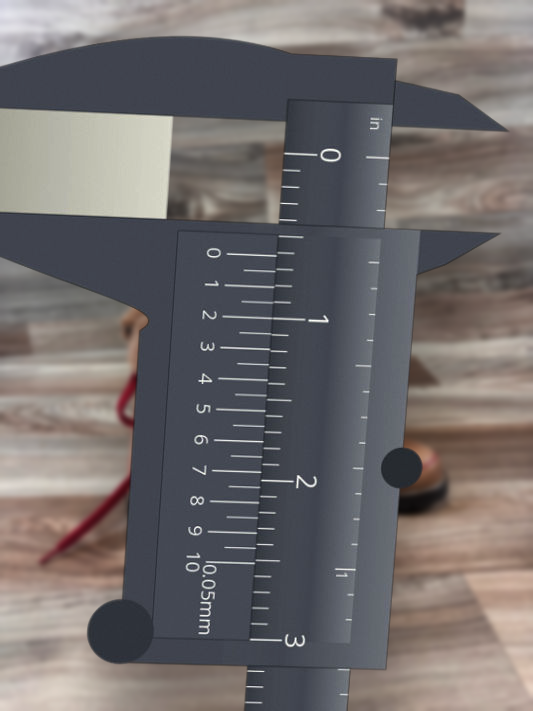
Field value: {"value": 6.2, "unit": "mm"}
